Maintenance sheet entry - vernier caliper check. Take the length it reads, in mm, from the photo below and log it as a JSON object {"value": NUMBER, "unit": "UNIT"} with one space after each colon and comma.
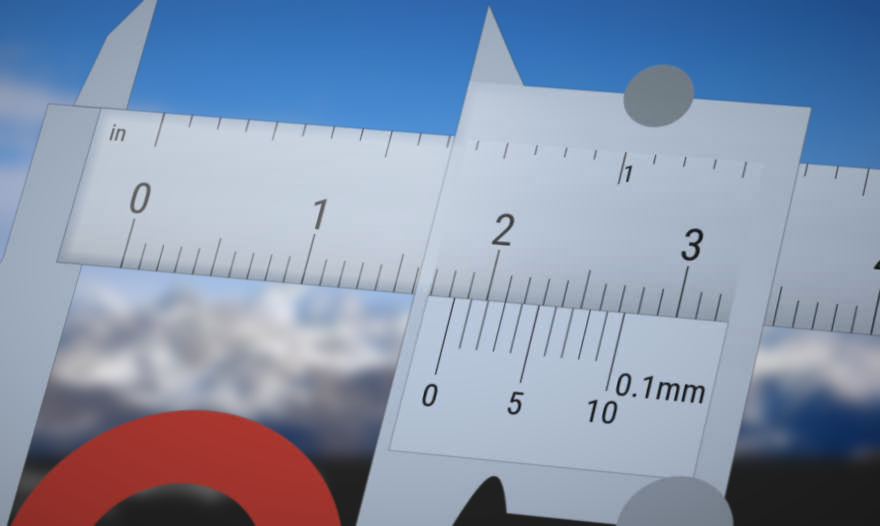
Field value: {"value": 18.3, "unit": "mm"}
